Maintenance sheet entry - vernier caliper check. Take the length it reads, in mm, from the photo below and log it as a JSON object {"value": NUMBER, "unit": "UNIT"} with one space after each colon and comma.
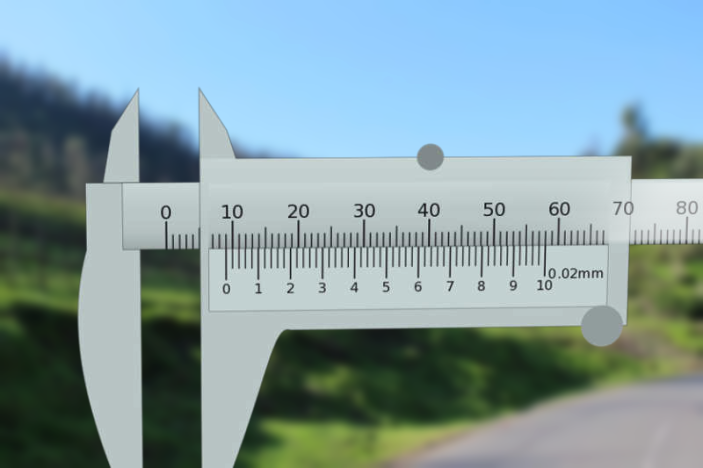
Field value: {"value": 9.0, "unit": "mm"}
